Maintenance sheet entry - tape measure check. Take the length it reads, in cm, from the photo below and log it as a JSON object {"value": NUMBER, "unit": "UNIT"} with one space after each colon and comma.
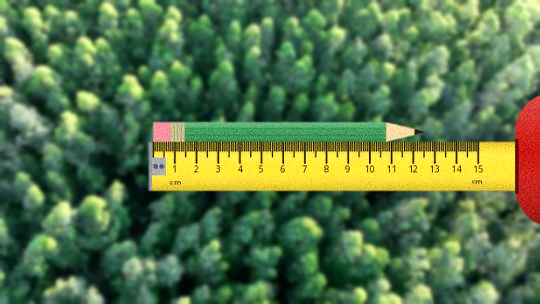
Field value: {"value": 12.5, "unit": "cm"}
